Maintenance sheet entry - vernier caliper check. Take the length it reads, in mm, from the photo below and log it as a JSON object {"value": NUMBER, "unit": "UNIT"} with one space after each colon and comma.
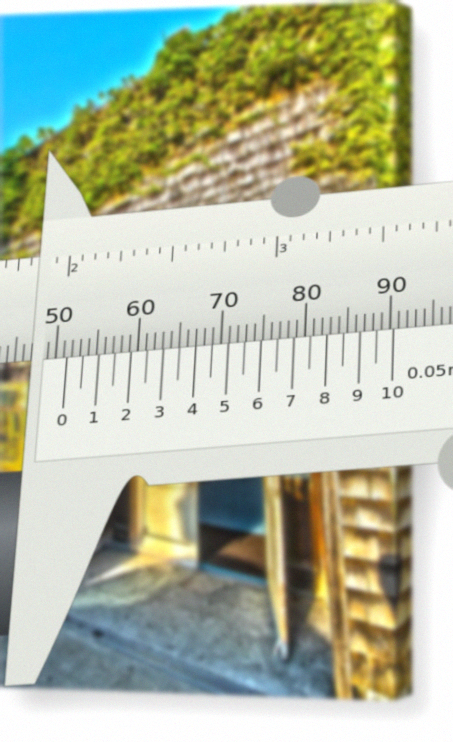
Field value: {"value": 51.4, "unit": "mm"}
